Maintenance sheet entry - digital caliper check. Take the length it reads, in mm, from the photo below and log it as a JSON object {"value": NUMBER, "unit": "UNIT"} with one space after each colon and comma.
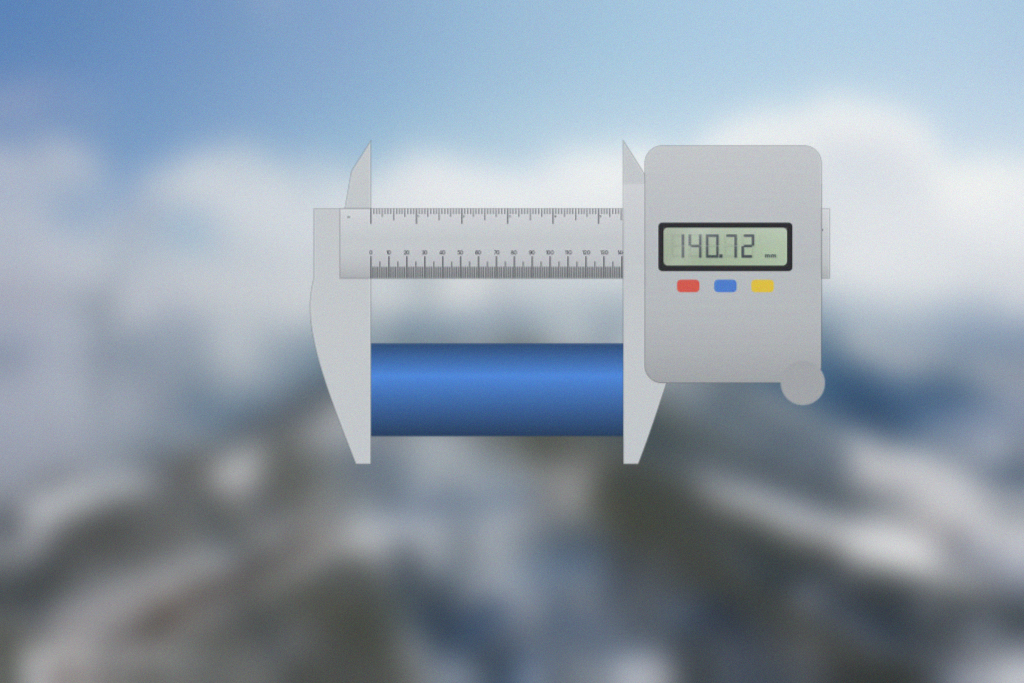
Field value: {"value": 140.72, "unit": "mm"}
